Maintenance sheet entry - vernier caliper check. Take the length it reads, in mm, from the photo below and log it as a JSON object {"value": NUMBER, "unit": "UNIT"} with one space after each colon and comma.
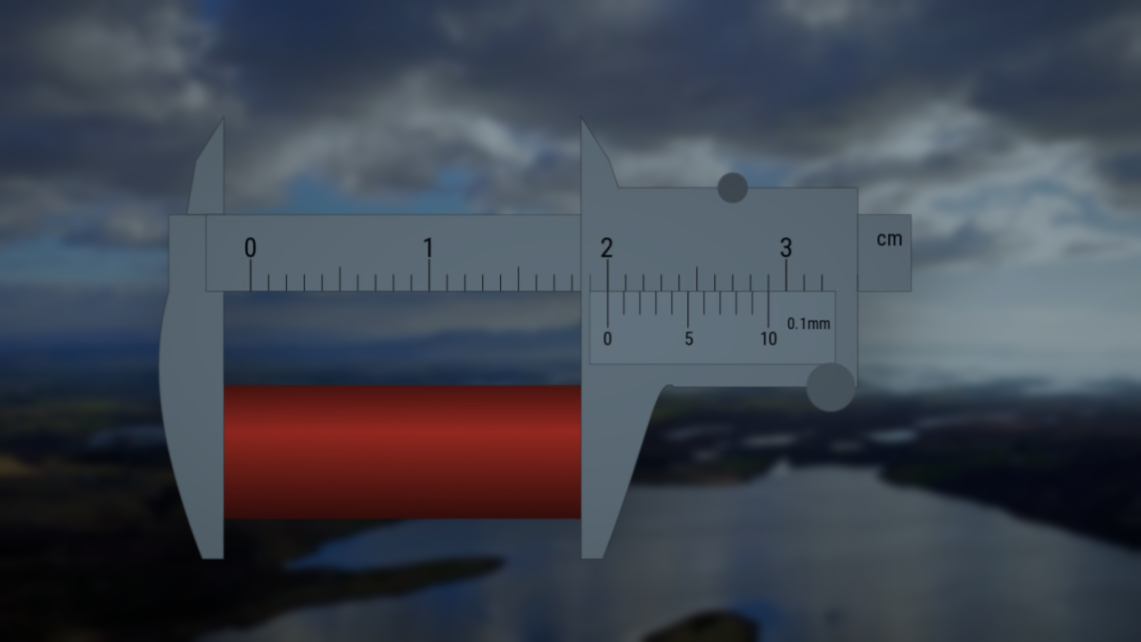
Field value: {"value": 20.0, "unit": "mm"}
